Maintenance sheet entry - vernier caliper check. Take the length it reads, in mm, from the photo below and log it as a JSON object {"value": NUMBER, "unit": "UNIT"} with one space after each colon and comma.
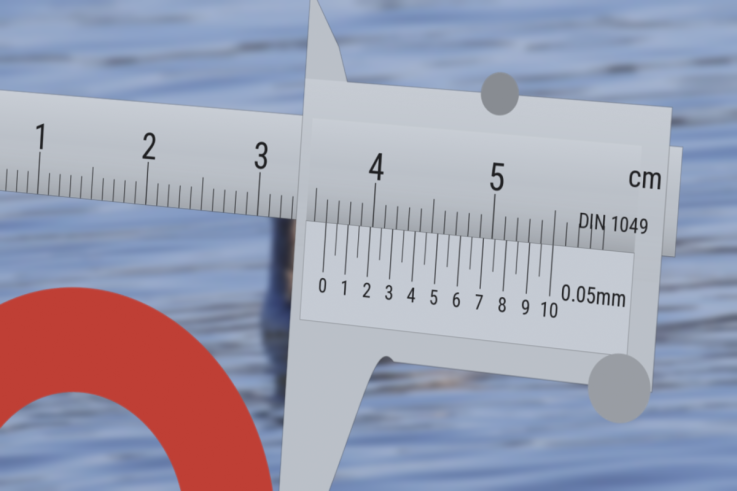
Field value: {"value": 36.0, "unit": "mm"}
